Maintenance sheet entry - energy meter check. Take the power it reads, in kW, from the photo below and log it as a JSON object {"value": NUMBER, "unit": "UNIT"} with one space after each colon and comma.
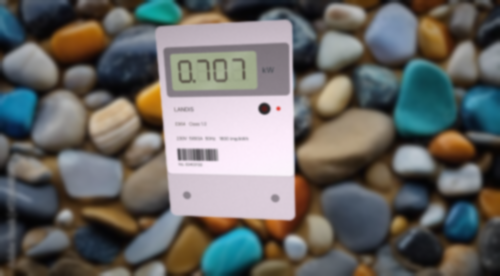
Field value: {"value": 0.707, "unit": "kW"}
